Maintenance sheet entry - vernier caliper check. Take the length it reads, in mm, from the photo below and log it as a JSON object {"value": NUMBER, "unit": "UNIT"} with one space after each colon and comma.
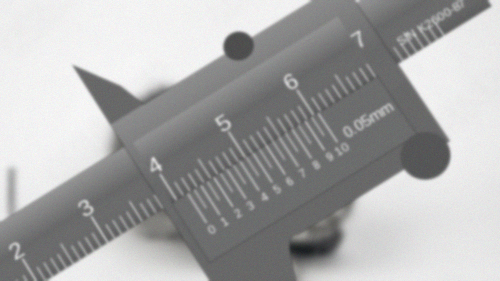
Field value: {"value": 41.6, "unit": "mm"}
